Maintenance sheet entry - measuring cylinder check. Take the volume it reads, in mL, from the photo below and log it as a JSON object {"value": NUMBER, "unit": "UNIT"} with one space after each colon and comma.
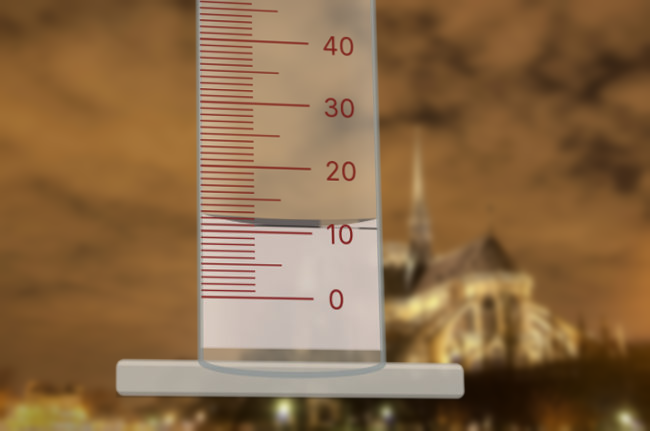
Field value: {"value": 11, "unit": "mL"}
